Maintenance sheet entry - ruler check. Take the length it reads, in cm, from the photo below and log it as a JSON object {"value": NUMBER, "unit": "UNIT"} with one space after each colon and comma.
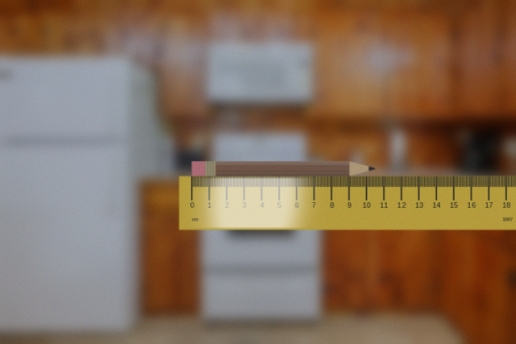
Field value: {"value": 10.5, "unit": "cm"}
